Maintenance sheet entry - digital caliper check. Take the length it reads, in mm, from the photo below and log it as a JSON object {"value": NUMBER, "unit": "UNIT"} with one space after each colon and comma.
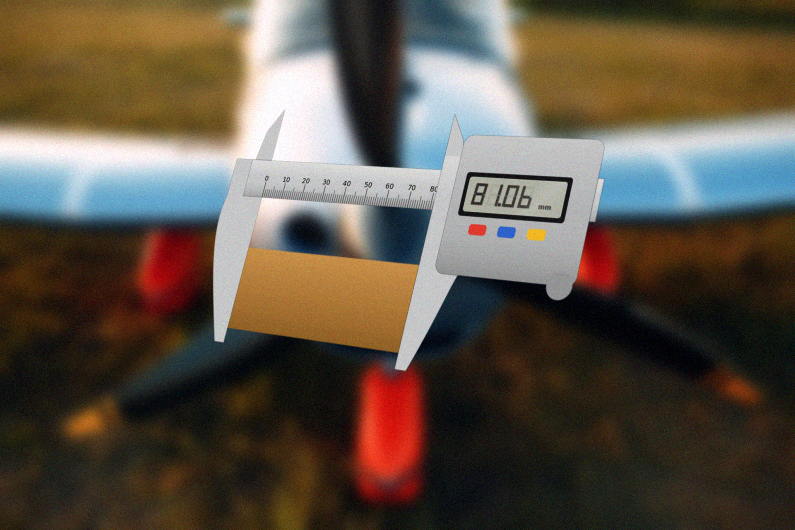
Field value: {"value": 81.06, "unit": "mm"}
